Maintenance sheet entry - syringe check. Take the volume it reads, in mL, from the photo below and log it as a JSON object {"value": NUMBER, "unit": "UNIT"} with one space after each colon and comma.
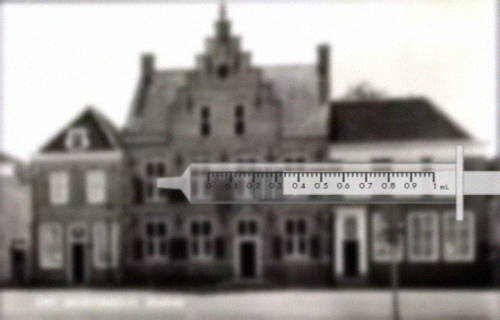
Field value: {"value": 0.2, "unit": "mL"}
